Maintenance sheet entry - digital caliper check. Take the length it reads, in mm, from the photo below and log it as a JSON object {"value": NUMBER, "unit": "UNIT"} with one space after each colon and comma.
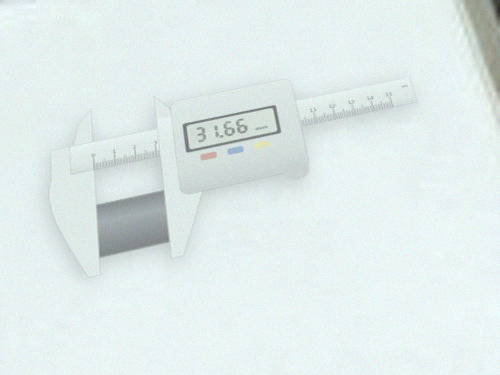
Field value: {"value": 31.66, "unit": "mm"}
